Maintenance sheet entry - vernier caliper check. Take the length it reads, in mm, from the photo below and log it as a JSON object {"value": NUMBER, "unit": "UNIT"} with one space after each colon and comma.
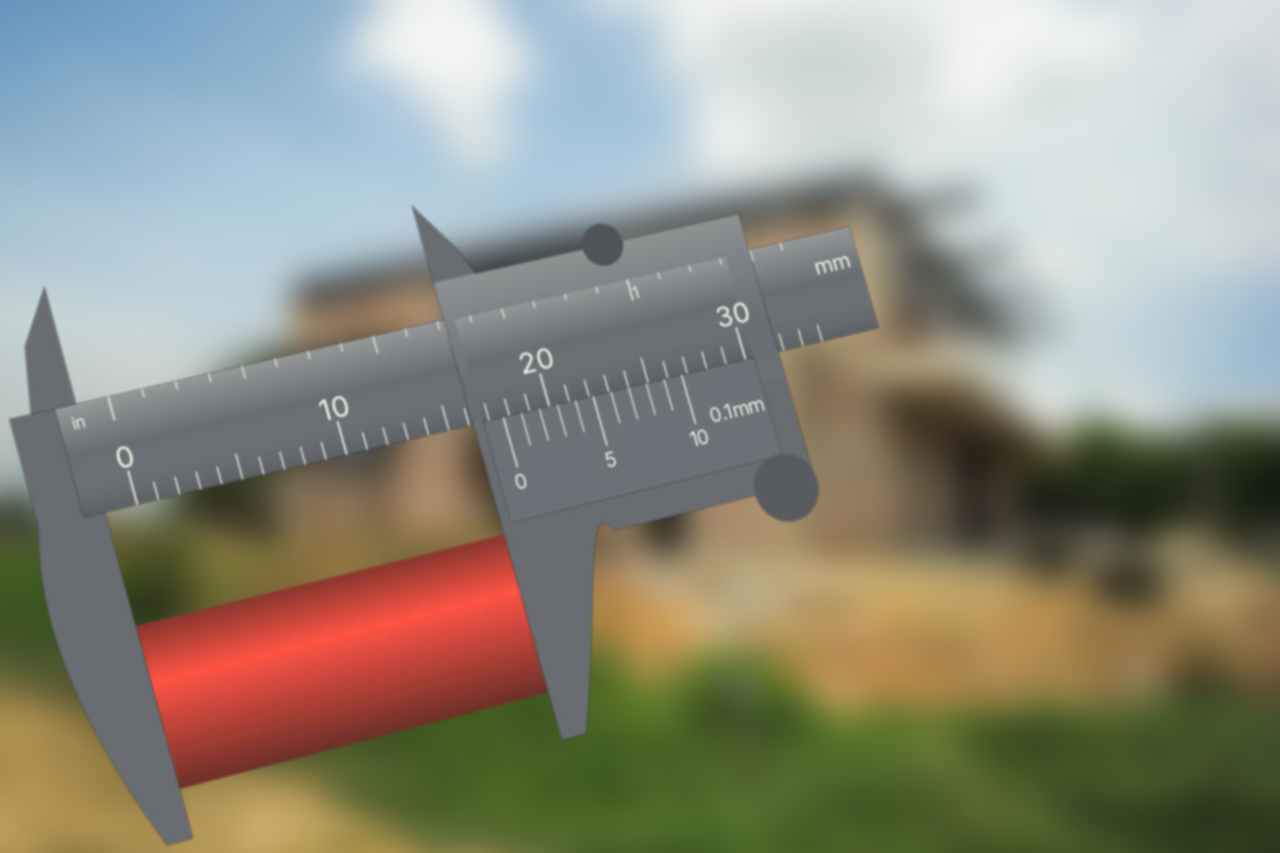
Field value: {"value": 17.7, "unit": "mm"}
